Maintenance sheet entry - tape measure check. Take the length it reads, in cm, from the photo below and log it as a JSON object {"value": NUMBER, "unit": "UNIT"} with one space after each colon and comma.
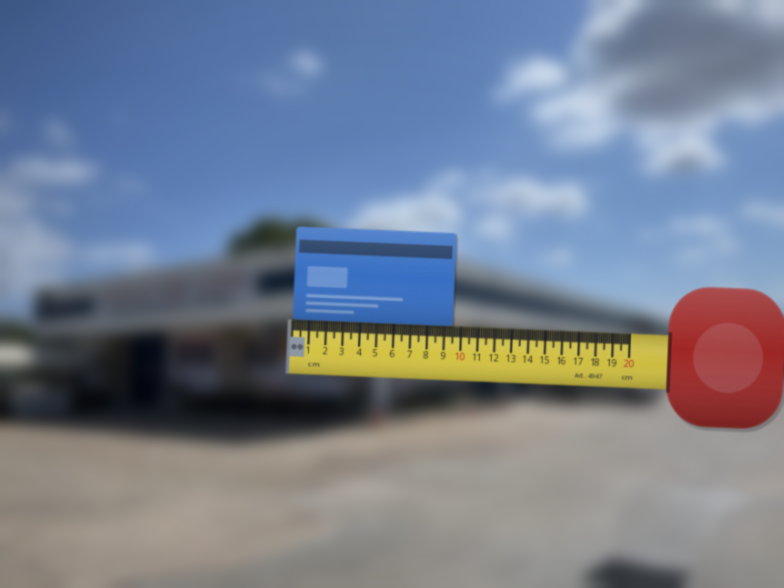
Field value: {"value": 9.5, "unit": "cm"}
